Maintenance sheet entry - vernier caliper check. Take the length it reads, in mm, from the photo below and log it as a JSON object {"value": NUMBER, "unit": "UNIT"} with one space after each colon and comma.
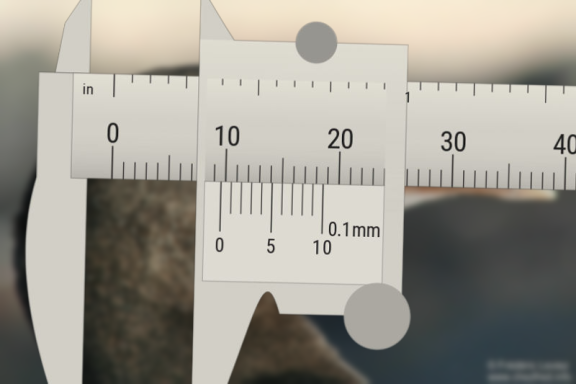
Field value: {"value": 9.6, "unit": "mm"}
